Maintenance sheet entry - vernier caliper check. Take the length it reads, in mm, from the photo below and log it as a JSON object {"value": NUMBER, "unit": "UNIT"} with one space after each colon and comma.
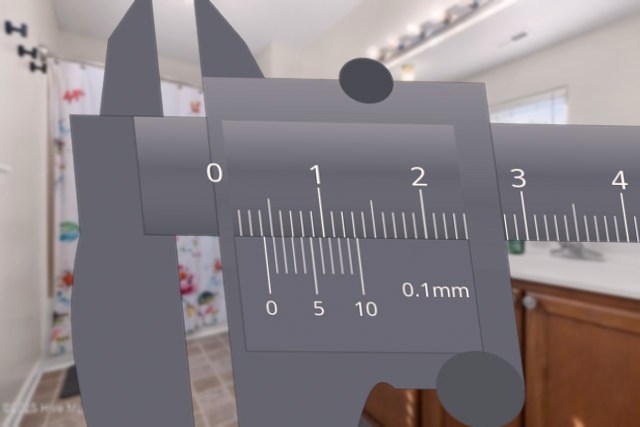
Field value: {"value": 4.2, "unit": "mm"}
